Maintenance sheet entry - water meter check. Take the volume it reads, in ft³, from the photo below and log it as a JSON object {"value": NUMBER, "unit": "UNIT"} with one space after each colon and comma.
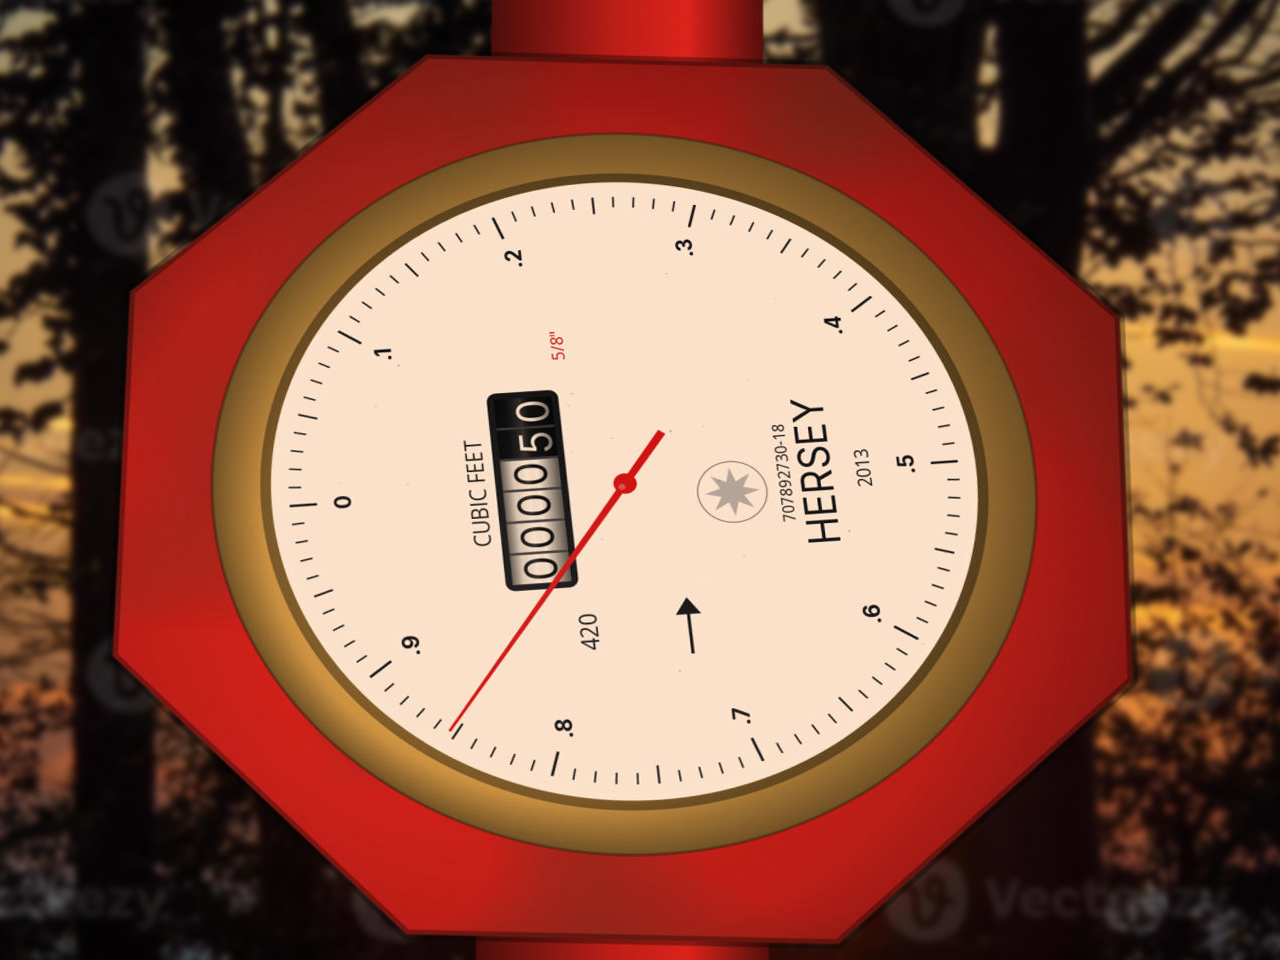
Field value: {"value": 49.85, "unit": "ft³"}
